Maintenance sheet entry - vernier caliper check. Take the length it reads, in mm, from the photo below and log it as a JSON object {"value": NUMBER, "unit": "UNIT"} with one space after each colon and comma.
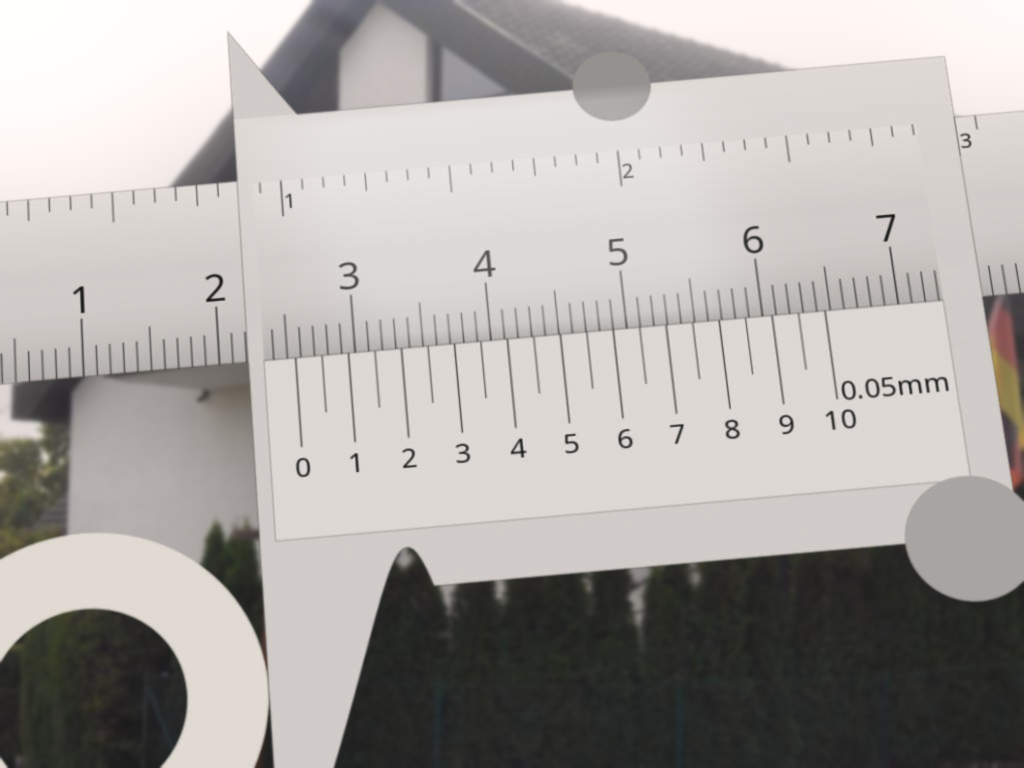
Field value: {"value": 25.6, "unit": "mm"}
